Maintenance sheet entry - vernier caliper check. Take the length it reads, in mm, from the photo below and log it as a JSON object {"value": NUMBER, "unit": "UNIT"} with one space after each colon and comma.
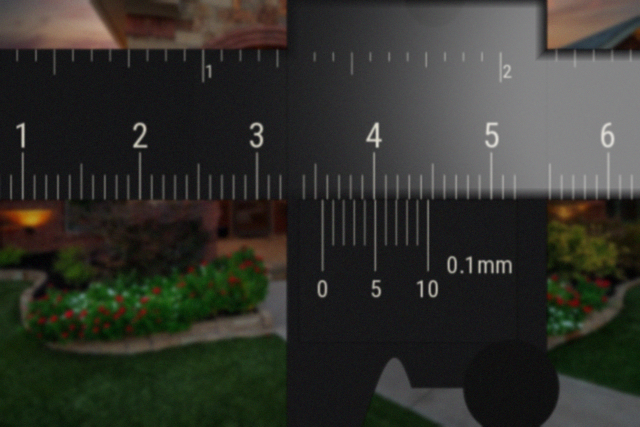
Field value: {"value": 35.6, "unit": "mm"}
